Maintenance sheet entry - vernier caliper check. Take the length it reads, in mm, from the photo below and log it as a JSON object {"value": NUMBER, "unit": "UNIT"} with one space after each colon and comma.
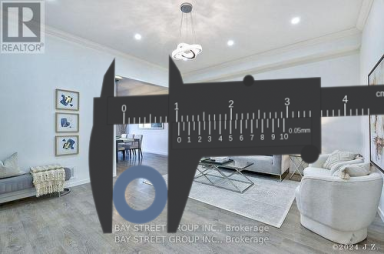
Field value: {"value": 10.4, "unit": "mm"}
